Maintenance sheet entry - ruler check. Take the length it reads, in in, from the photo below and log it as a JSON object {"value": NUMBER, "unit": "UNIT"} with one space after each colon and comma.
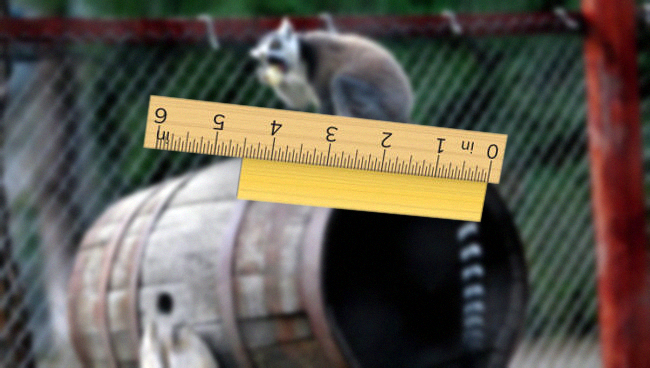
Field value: {"value": 4.5, "unit": "in"}
